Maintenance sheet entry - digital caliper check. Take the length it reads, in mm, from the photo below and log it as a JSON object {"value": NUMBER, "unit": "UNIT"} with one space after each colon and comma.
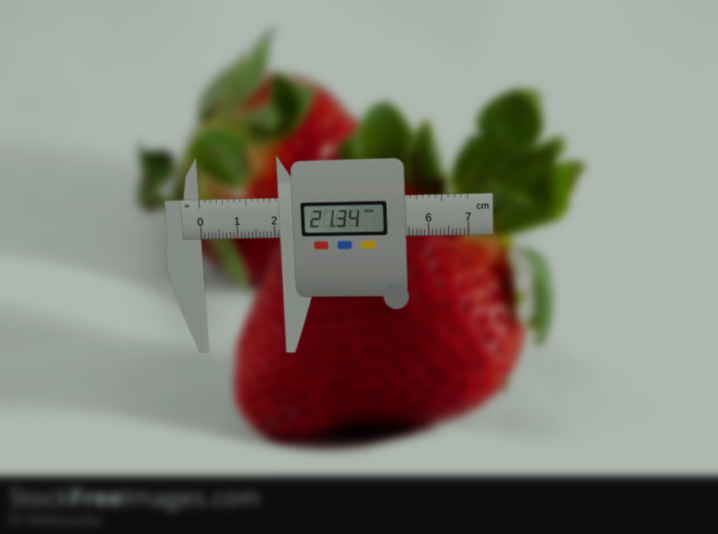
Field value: {"value": 21.34, "unit": "mm"}
